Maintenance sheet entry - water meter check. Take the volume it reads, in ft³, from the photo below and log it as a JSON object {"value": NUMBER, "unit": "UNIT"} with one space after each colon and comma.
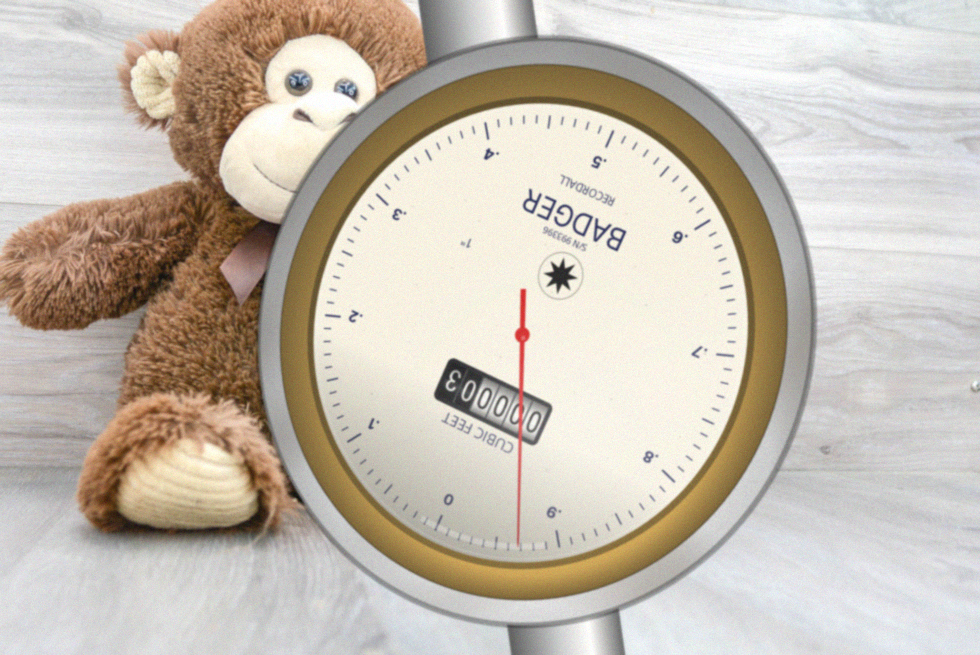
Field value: {"value": 2.93, "unit": "ft³"}
